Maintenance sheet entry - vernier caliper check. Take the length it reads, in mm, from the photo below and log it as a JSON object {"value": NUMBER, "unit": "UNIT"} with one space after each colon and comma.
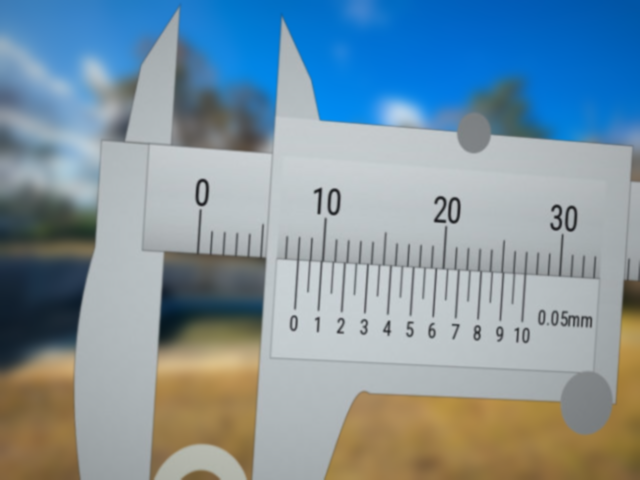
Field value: {"value": 8.0, "unit": "mm"}
